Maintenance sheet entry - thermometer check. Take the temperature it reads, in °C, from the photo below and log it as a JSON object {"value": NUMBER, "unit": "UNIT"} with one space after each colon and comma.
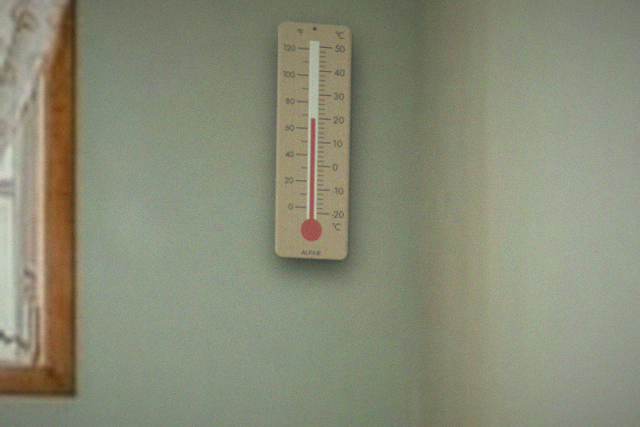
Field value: {"value": 20, "unit": "°C"}
